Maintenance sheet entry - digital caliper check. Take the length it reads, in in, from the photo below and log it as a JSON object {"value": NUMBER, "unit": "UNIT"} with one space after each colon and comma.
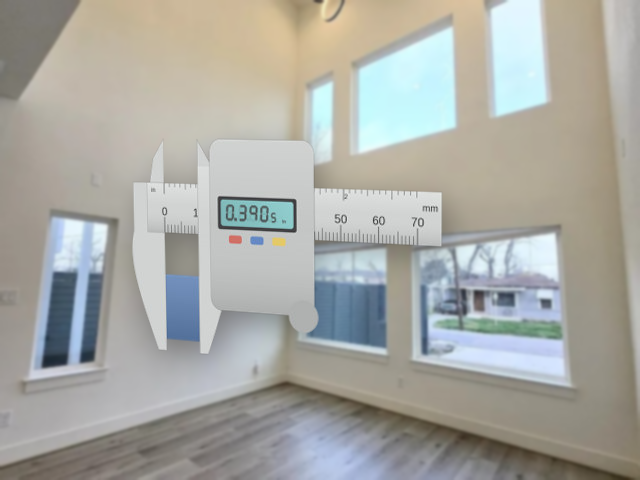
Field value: {"value": 0.3905, "unit": "in"}
